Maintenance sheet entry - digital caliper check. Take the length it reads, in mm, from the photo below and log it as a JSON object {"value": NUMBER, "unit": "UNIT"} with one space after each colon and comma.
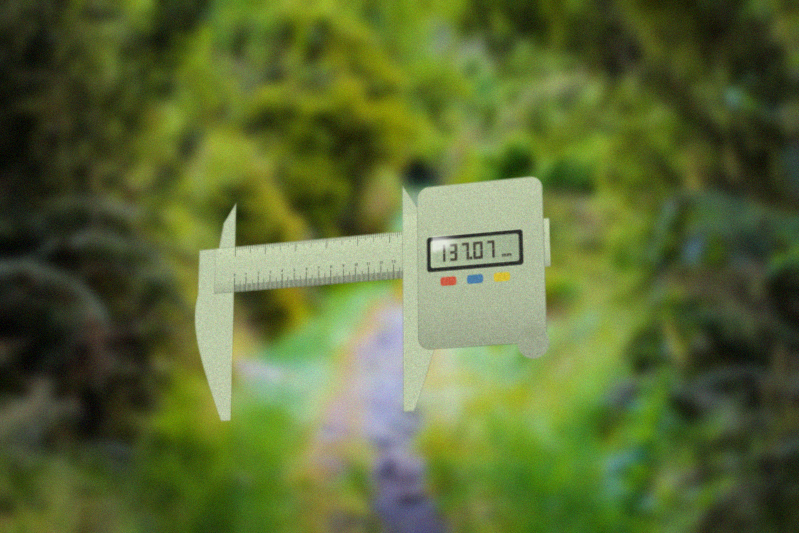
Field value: {"value": 137.07, "unit": "mm"}
